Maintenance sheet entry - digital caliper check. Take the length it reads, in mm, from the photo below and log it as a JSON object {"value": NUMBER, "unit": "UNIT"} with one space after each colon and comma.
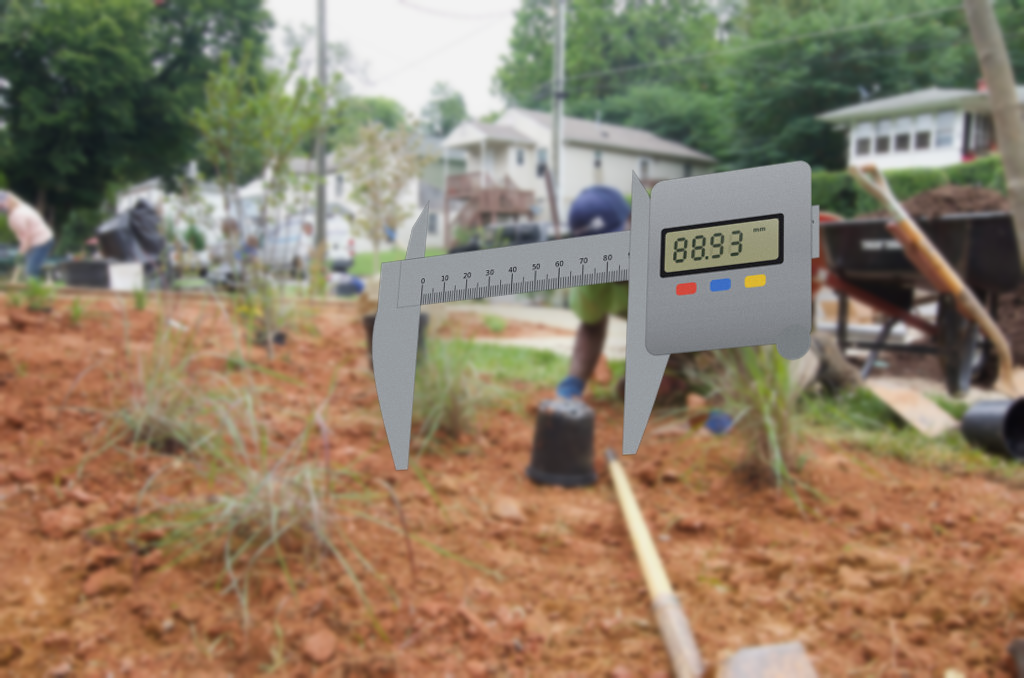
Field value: {"value": 88.93, "unit": "mm"}
